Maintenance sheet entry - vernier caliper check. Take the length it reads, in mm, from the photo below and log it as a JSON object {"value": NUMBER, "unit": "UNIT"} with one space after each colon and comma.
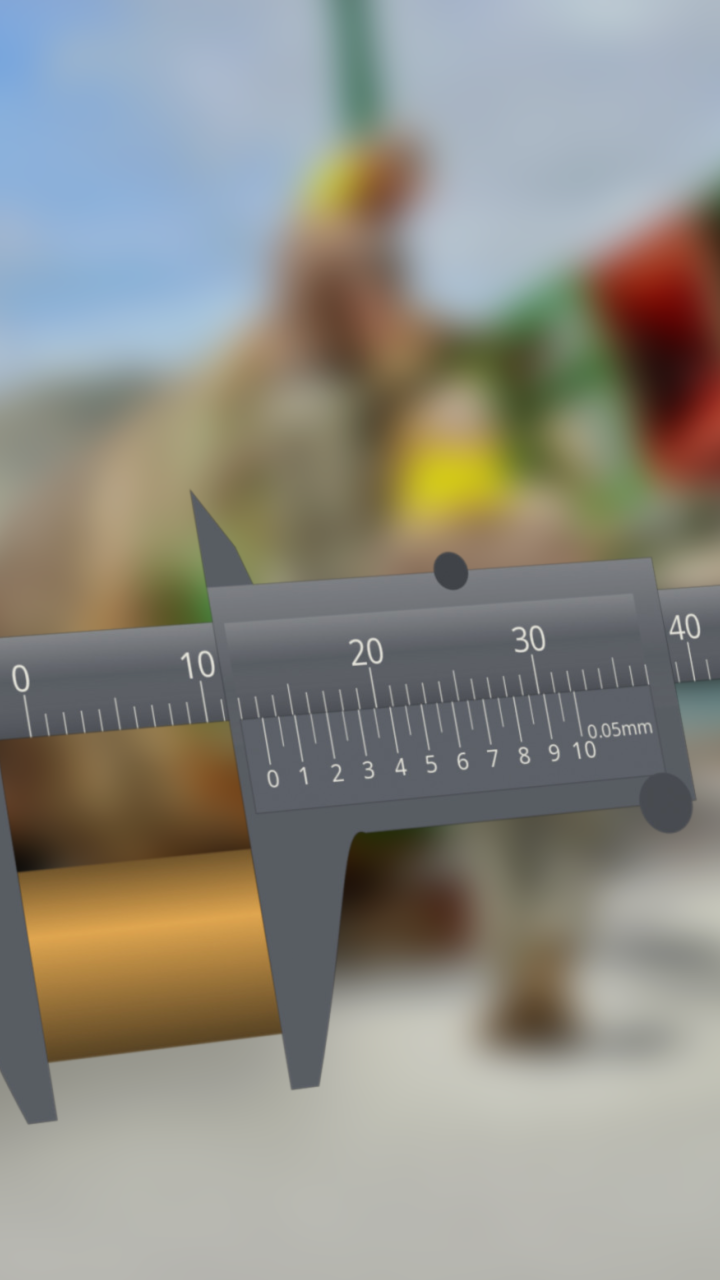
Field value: {"value": 13.2, "unit": "mm"}
